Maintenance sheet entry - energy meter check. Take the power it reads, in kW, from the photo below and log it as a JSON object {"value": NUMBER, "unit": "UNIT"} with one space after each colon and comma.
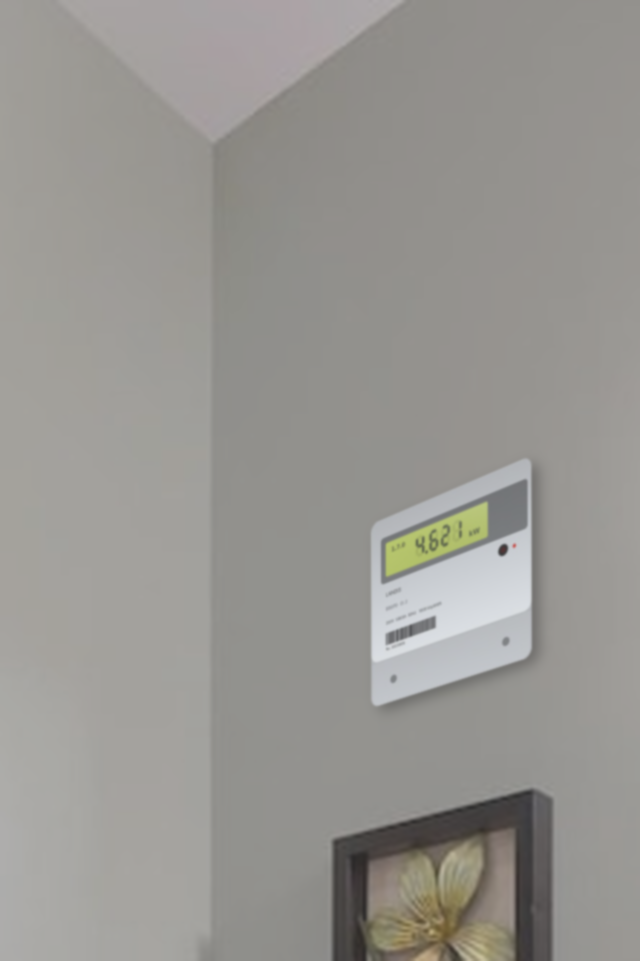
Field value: {"value": 4.621, "unit": "kW"}
